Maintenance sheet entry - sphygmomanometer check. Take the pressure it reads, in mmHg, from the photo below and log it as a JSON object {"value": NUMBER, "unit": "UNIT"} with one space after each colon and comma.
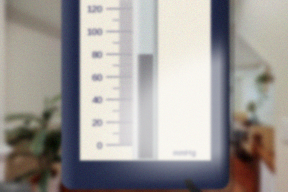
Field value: {"value": 80, "unit": "mmHg"}
